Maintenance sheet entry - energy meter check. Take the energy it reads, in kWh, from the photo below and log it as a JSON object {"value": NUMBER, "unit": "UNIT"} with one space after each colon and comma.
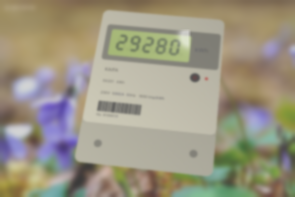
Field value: {"value": 29280, "unit": "kWh"}
